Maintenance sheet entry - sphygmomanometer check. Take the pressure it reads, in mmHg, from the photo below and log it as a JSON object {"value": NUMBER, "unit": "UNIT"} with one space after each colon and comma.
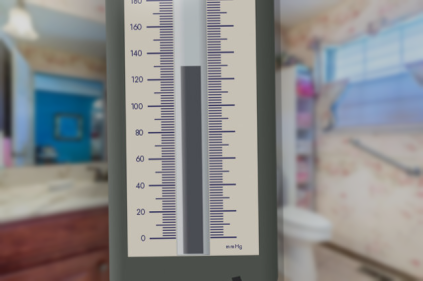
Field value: {"value": 130, "unit": "mmHg"}
